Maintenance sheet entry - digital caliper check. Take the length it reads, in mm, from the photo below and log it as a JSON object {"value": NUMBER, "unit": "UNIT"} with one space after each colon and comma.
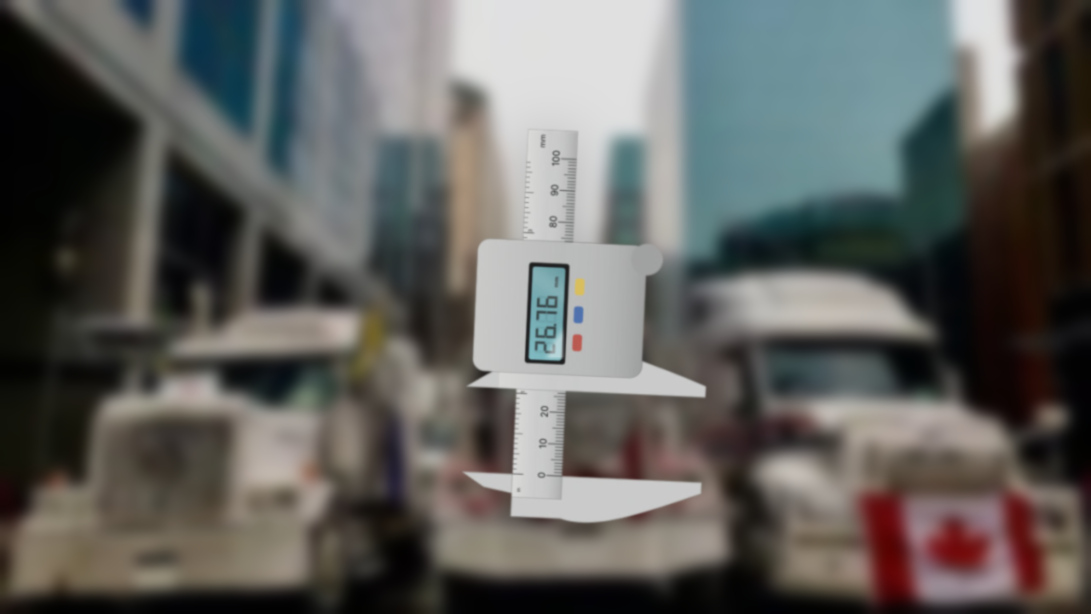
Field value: {"value": 26.76, "unit": "mm"}
